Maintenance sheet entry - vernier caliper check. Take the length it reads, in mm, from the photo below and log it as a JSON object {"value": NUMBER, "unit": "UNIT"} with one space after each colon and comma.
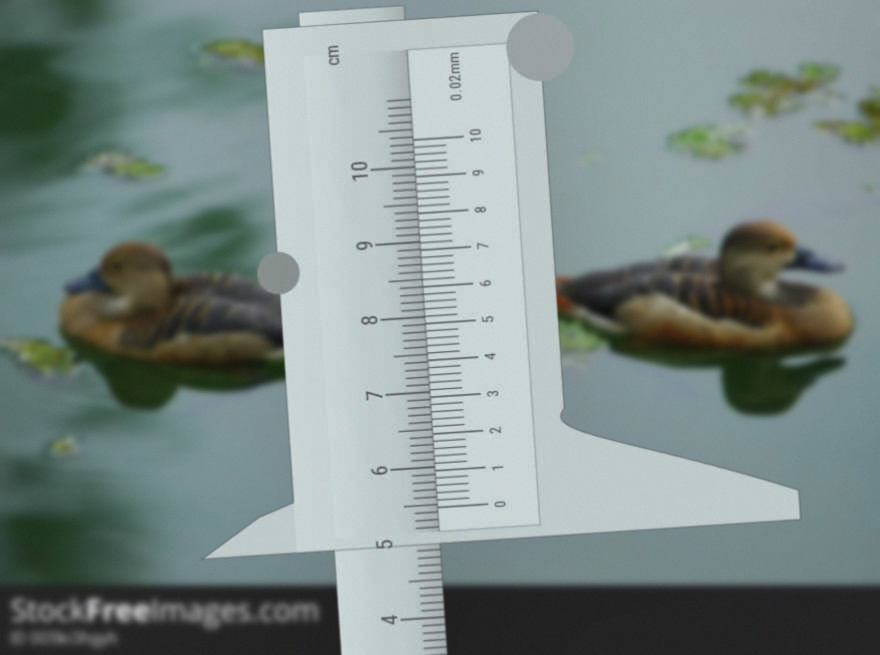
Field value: {"value": 54.6, "unit": "mm"}
